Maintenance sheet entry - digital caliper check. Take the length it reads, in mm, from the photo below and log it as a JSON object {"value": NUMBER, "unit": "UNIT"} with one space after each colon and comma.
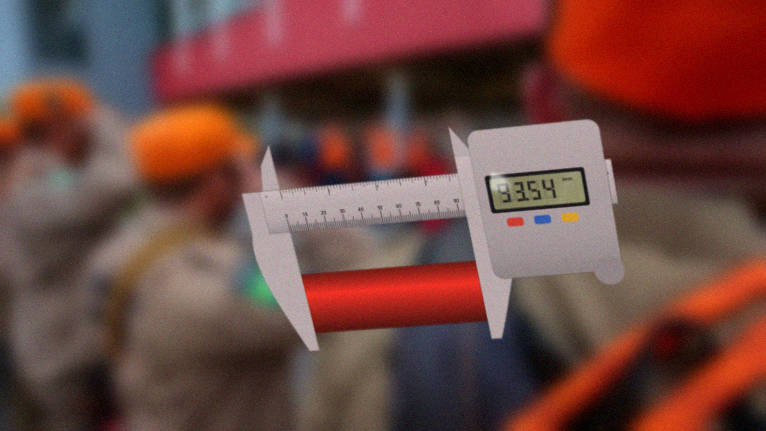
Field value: {"value": 93.54, "unit": "mm"}
